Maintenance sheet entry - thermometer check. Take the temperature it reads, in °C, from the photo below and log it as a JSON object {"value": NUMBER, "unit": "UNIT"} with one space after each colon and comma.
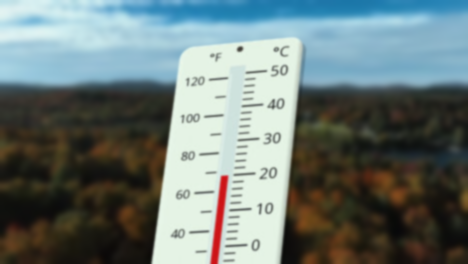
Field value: {"value": 20, "unit": "°C"}
